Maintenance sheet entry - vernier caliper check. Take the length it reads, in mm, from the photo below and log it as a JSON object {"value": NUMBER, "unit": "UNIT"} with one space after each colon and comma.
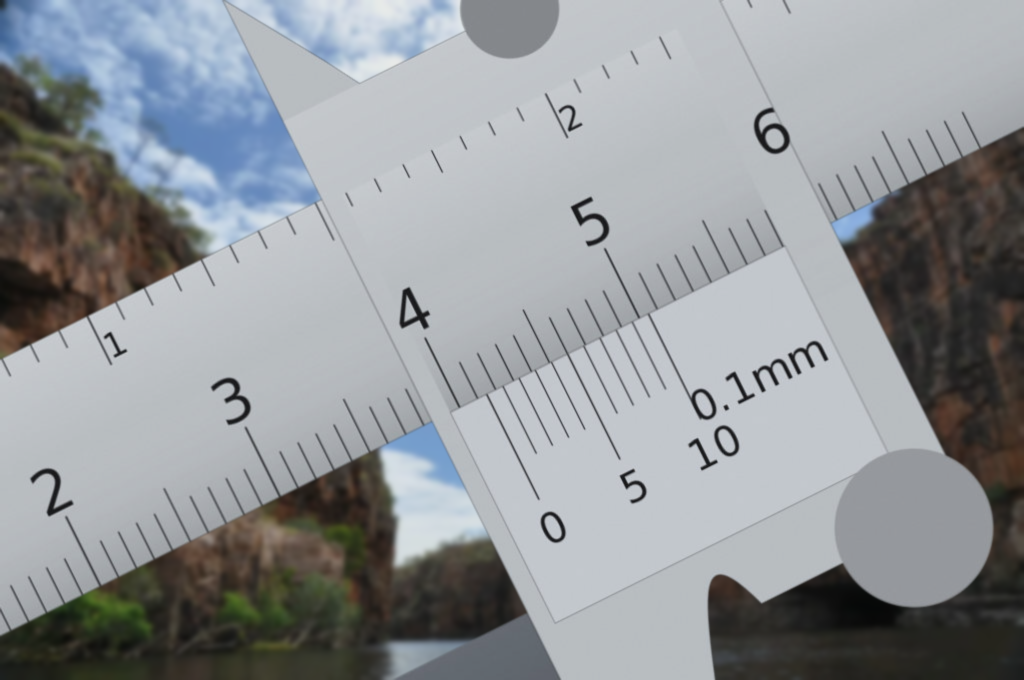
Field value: {"value": 41.5, "unit": "mm"}
